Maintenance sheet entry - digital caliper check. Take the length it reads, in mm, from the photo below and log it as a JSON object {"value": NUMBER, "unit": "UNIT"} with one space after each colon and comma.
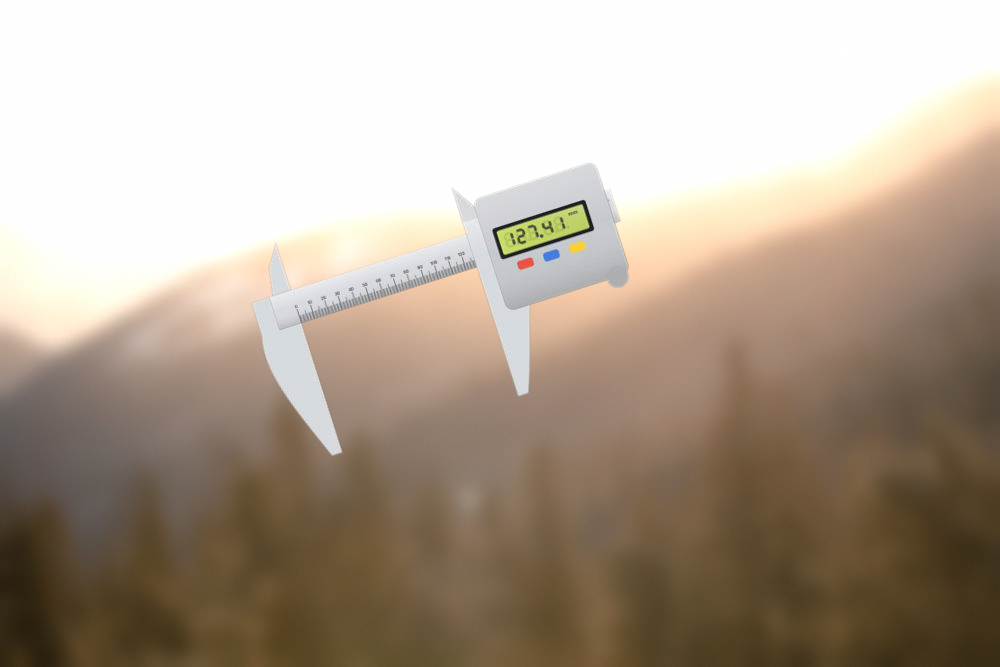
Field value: {"value": 127.41, "unit": "mm"}
